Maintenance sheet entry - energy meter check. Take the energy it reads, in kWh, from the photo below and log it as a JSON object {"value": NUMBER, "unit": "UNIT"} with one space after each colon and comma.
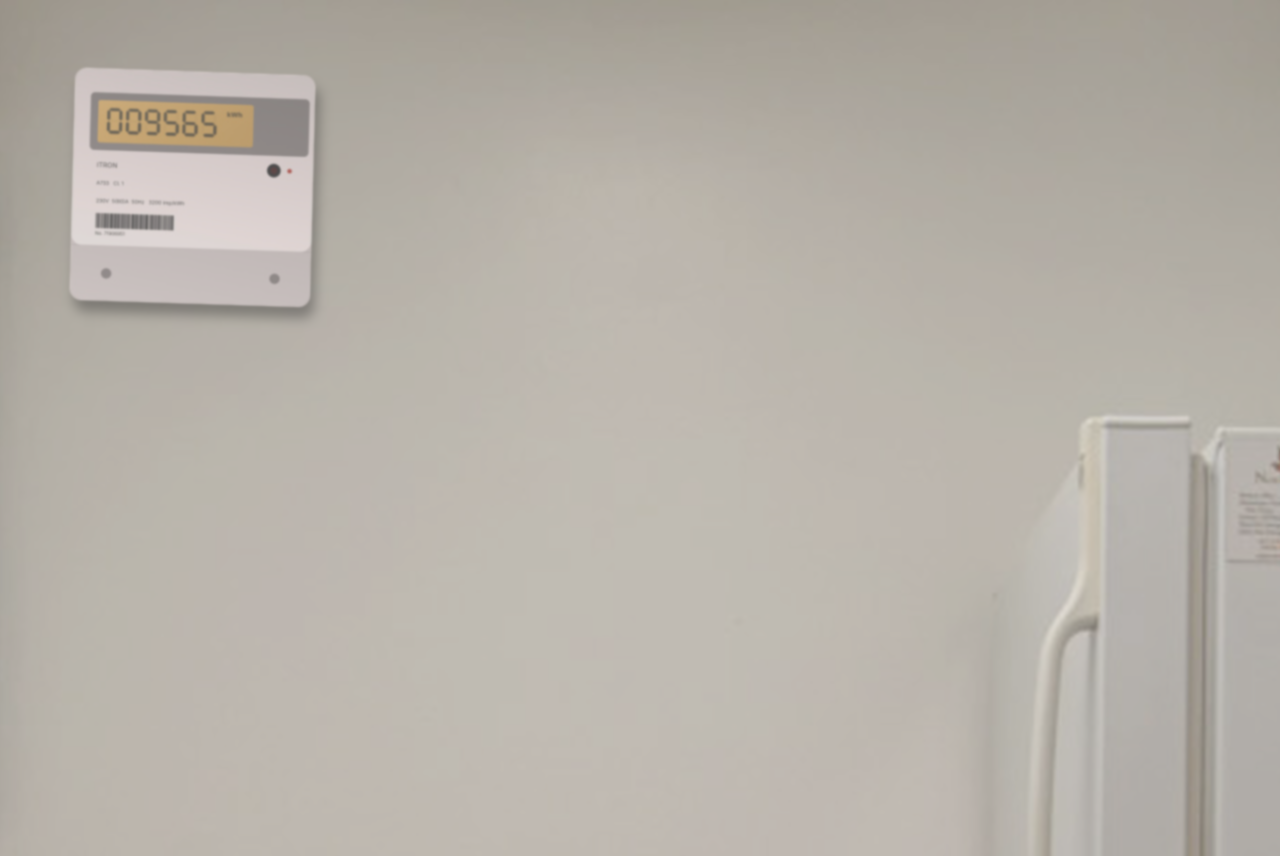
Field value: {"value": 9565, "unit": "kWh"}
